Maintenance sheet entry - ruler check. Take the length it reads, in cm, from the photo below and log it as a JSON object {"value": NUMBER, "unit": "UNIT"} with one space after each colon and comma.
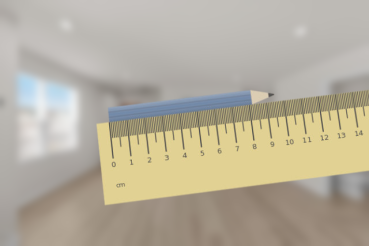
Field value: {"value": 9.5, "unit": "cm"}
